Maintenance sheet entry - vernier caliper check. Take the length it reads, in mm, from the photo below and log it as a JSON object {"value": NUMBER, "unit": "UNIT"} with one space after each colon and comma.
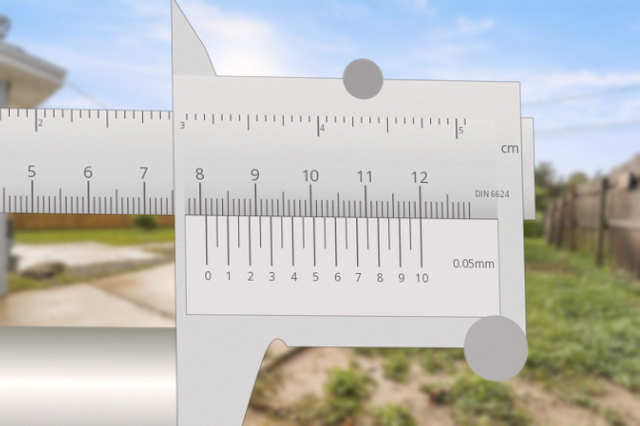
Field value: {"value": 81.0, "unit": "mm"}
